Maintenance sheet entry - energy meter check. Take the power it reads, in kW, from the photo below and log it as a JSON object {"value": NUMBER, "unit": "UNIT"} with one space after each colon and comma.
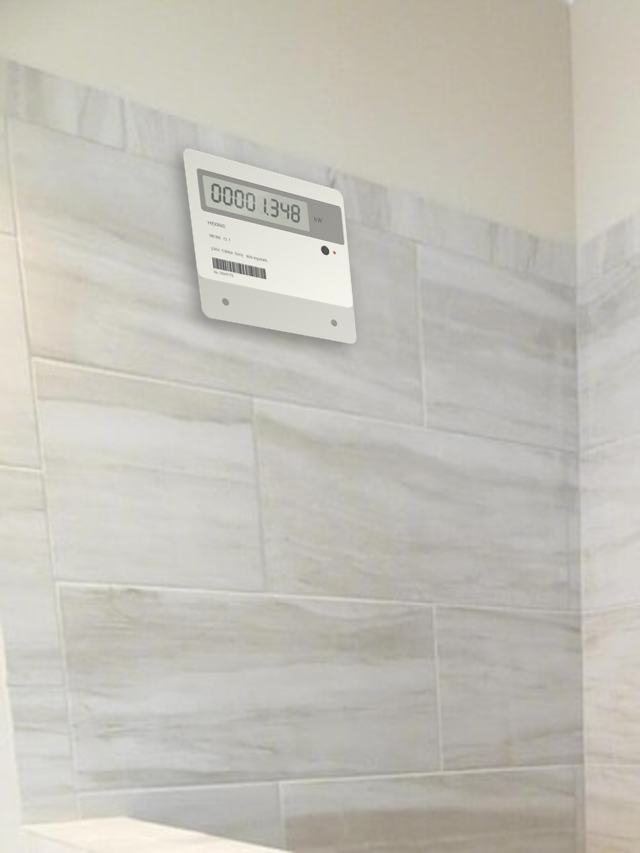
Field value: {"value": 1.348, "unit": "kW"}
